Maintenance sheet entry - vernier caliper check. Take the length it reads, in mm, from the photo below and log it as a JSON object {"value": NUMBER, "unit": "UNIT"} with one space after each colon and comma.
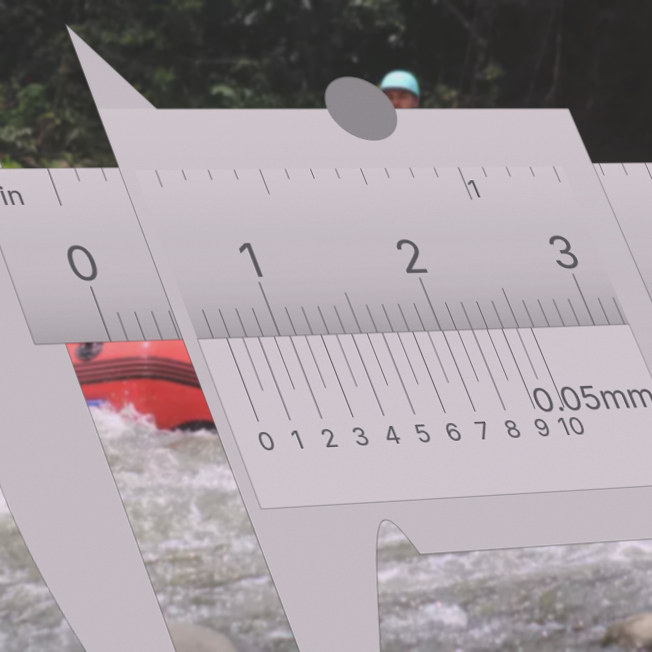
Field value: {"value": 6.8, "unit": "mm"}
